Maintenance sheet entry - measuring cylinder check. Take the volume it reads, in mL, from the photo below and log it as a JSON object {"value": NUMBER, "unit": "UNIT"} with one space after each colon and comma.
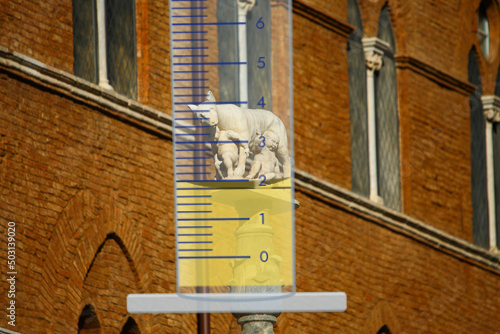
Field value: {"value": 1.8, "unit": "mL"}
